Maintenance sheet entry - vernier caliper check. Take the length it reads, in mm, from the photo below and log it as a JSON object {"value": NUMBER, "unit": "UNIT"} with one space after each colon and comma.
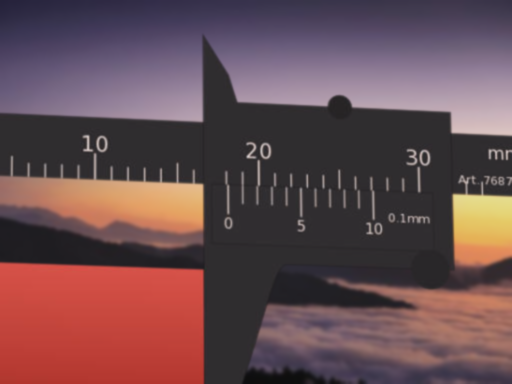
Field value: {"value": 18.1, "unit": "mm"}
